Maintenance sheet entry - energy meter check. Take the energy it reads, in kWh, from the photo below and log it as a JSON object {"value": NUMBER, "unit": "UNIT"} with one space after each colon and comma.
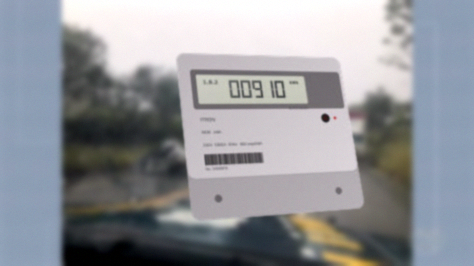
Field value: {"value": 910, "unit": "kWh"}
